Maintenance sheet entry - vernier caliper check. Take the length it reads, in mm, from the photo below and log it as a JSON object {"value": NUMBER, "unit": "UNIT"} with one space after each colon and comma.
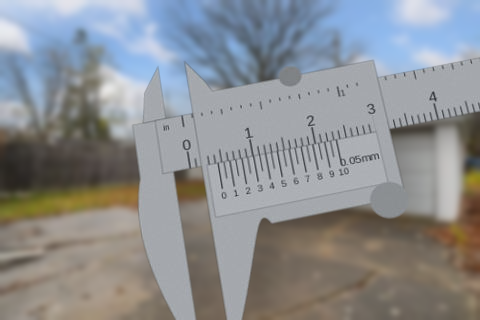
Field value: {"value": 4.4, "unit": "mm"}
